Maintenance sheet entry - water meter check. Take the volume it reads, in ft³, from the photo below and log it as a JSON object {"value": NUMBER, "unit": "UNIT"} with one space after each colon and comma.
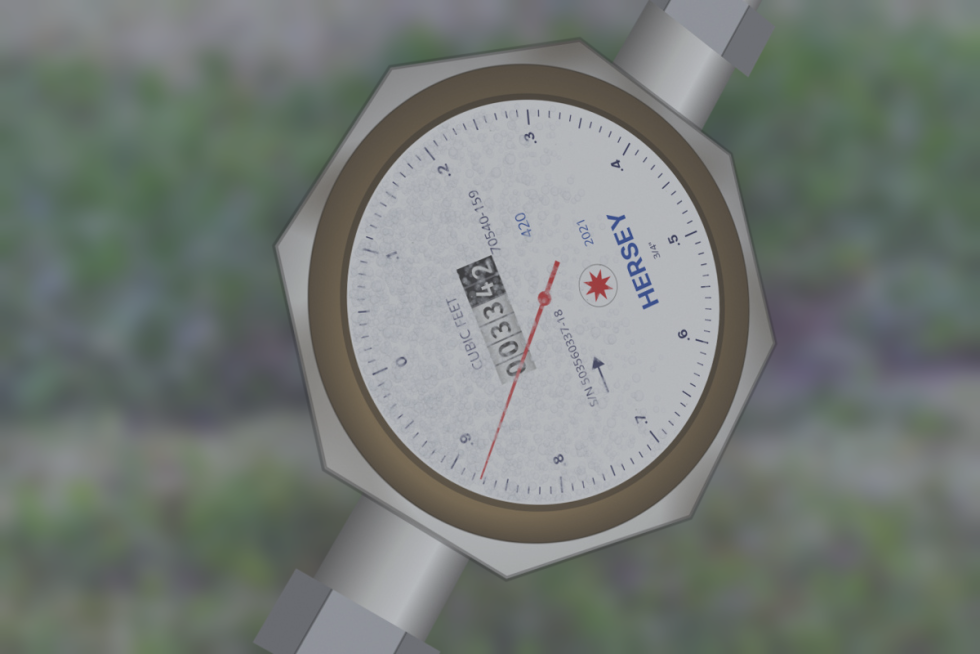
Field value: {"value": 3341.87, "unit": "ft³"}
